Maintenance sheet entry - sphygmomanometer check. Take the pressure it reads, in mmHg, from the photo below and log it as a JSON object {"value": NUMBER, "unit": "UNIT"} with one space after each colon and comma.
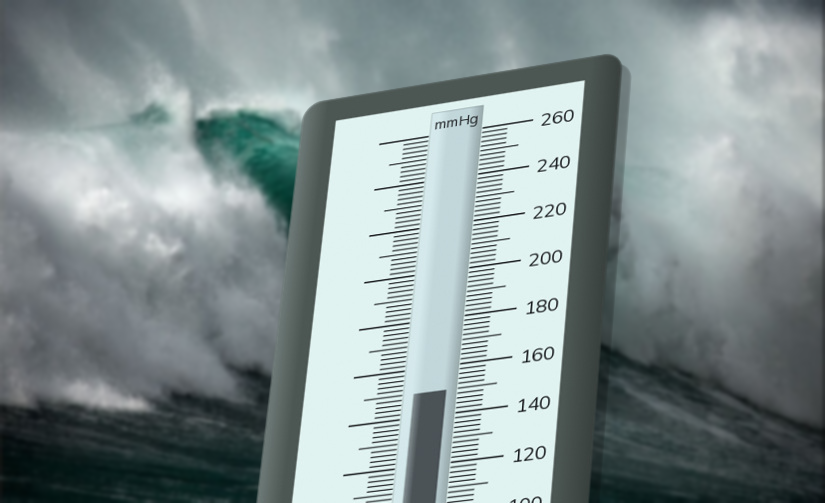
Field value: {"value": 150, "unit": "mmHg"}
